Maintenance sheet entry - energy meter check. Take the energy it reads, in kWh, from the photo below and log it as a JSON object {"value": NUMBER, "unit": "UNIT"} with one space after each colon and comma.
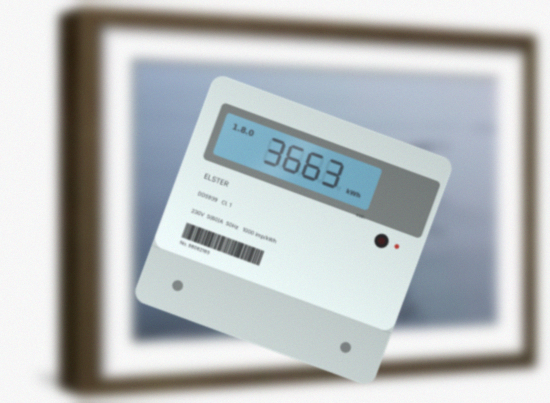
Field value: {"value": 3663, "unit": "kWh"}
